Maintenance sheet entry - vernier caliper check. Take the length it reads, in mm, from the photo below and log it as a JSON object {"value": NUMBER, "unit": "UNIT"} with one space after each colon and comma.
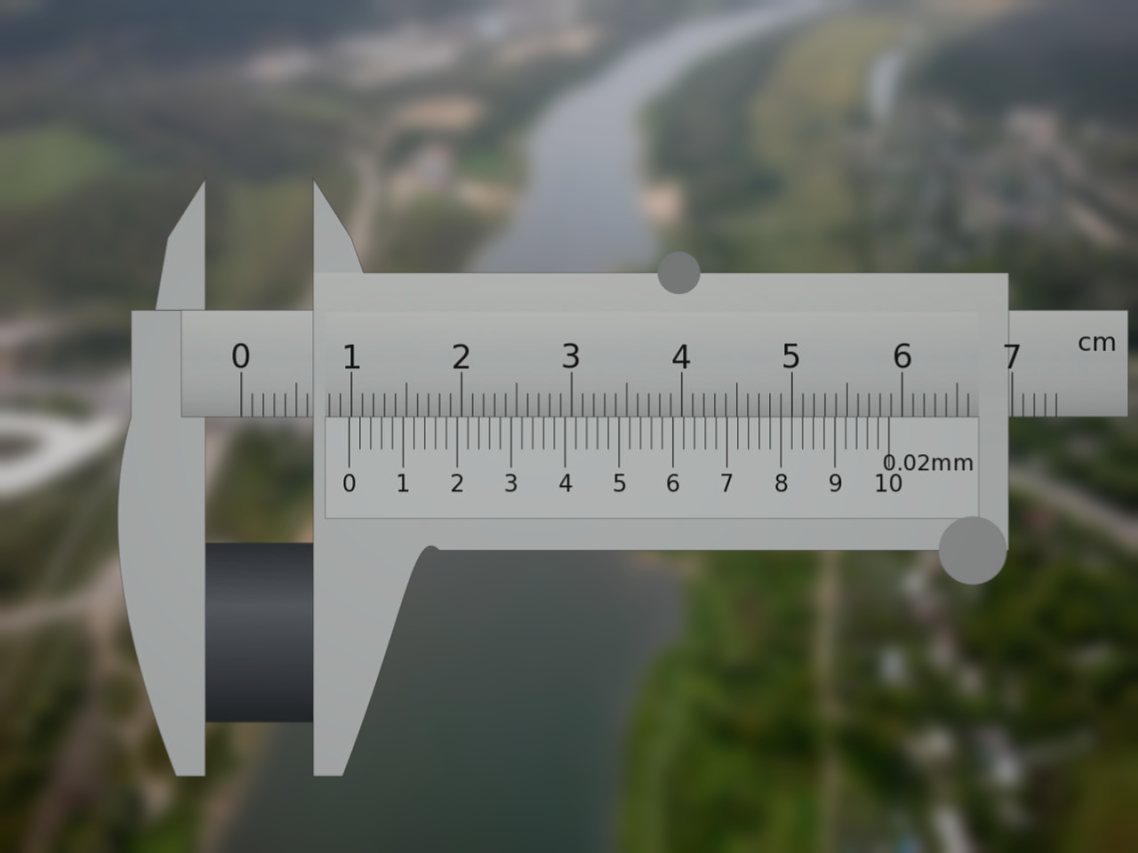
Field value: {"value": 9.8, "unit": "mm"}
